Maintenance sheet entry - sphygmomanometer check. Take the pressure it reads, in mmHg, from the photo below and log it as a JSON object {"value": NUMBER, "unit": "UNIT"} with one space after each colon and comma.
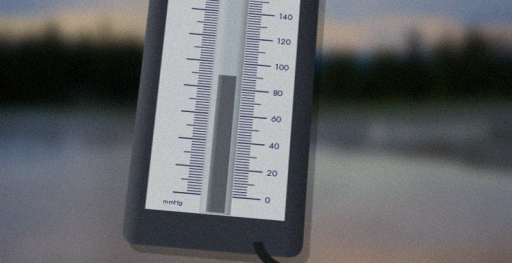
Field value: {"value": 90, "unit": "mmHg"}
